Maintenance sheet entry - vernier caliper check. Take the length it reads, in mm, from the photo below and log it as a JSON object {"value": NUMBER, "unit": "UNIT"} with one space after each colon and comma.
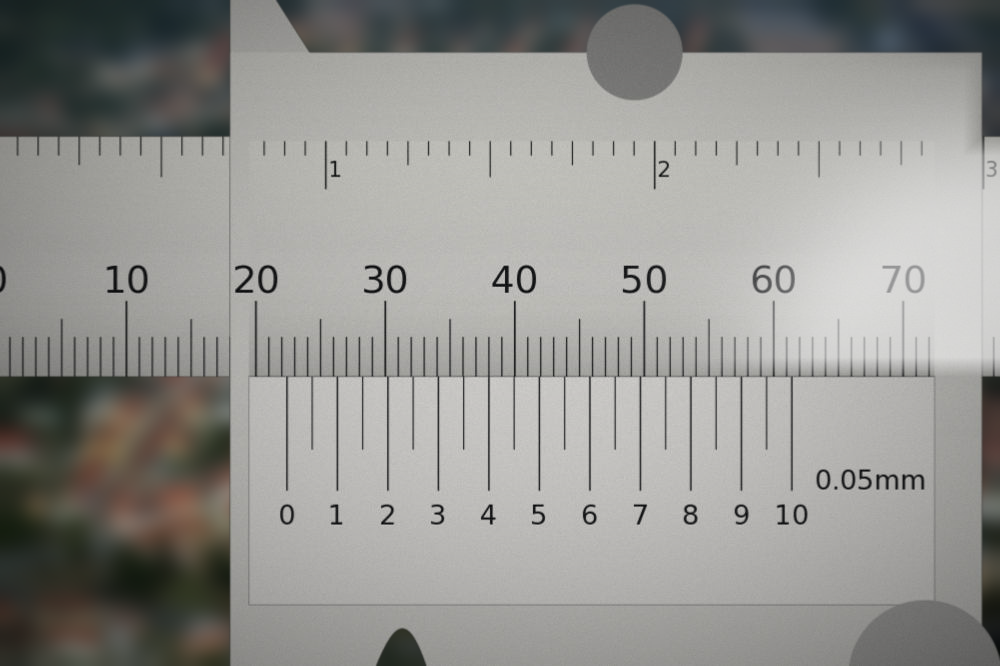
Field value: {"value": 22.4, "unit": "mm"}
